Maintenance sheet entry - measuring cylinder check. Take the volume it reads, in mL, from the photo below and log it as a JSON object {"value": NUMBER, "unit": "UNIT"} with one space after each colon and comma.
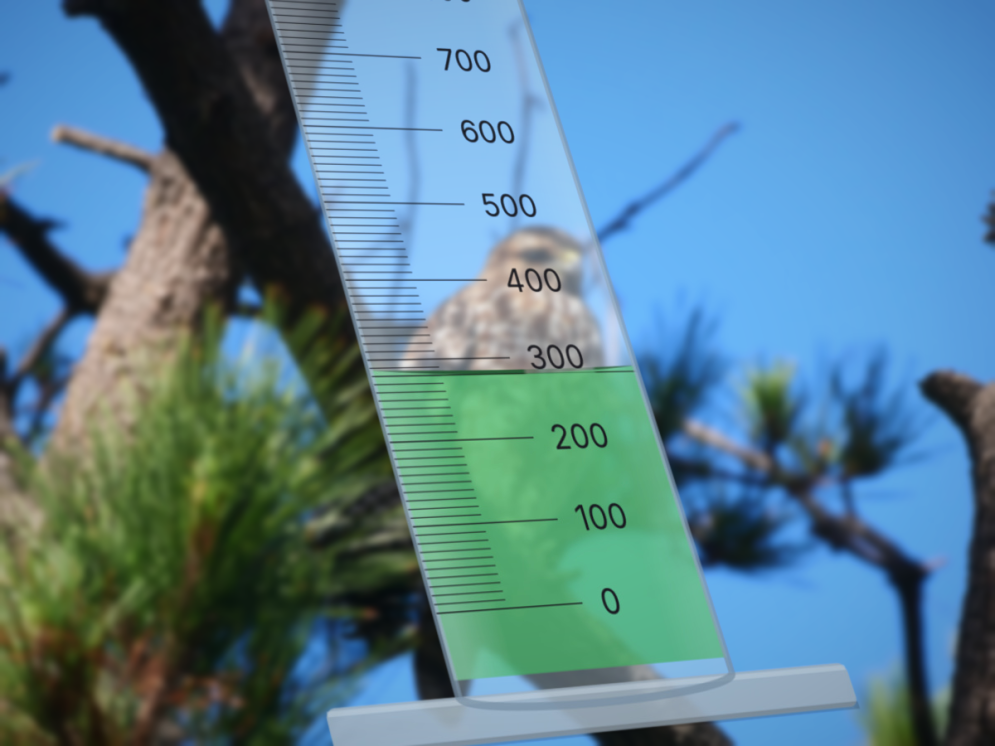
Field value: {"value": 280, "unit": "mL"}
